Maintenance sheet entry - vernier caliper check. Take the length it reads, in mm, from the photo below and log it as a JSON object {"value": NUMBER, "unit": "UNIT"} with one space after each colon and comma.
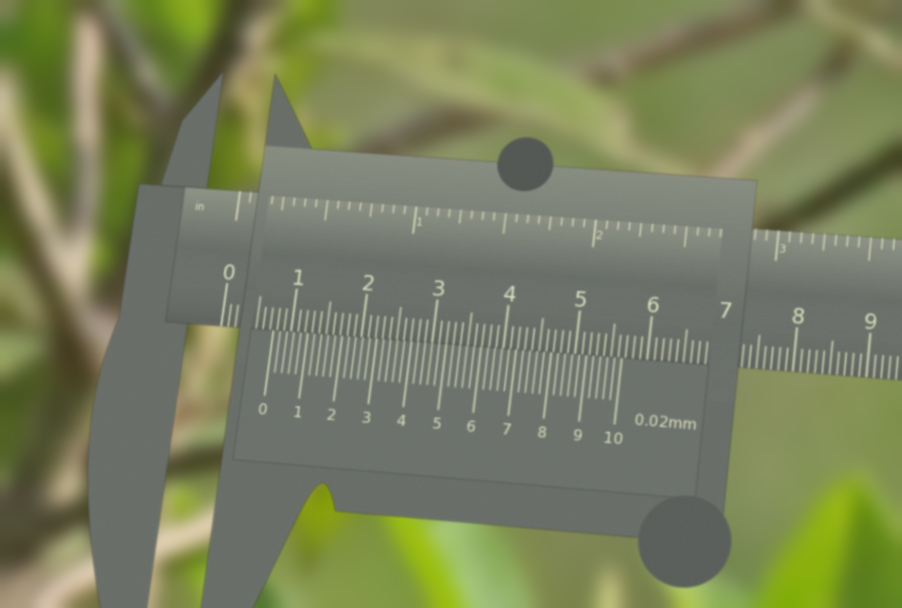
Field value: {"value": 7.5, "unit": "mm"}
